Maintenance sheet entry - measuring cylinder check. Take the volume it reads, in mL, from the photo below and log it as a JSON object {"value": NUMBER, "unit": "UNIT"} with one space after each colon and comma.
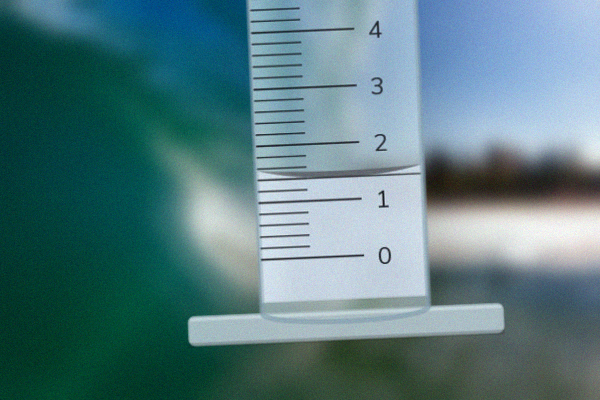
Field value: {"value": 1.4, "unit": "mL"}
